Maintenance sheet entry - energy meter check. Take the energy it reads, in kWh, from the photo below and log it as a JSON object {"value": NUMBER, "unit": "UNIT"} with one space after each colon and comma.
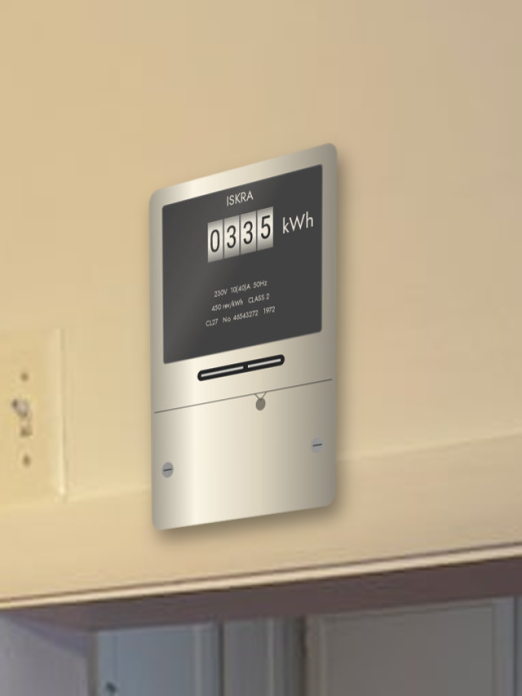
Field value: {"value": 335, "unit": "kWh"}
